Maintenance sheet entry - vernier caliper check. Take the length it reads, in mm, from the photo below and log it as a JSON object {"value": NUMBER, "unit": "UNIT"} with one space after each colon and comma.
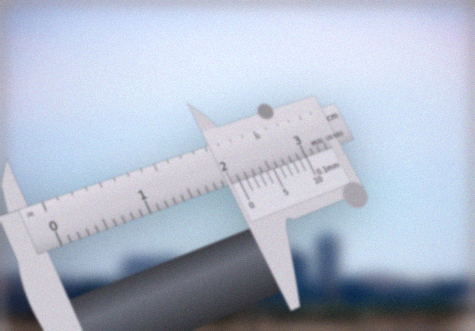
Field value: {"value": 21.0, "unit": "mm"}
